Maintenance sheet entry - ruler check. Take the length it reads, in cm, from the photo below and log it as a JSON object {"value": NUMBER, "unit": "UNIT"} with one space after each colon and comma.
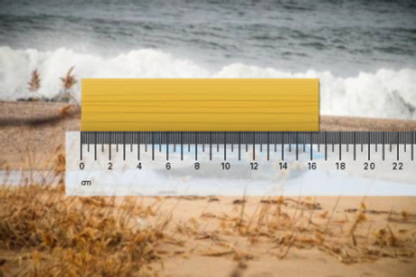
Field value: {"value": 16.5, "unit": "cm"}
